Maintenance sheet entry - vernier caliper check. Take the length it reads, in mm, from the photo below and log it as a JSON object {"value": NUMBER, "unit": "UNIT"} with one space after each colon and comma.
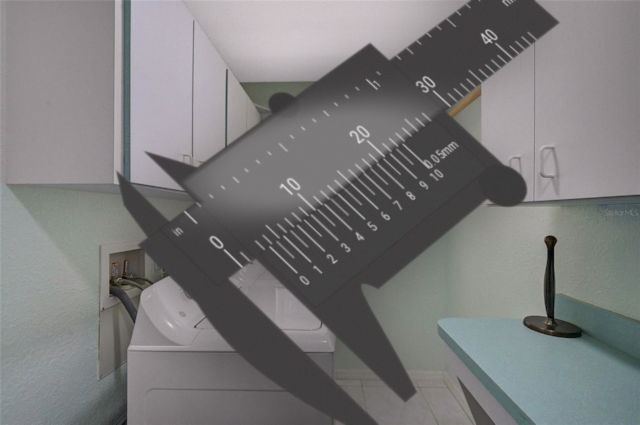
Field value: {"value": 3.6, "unit": "mm"}
